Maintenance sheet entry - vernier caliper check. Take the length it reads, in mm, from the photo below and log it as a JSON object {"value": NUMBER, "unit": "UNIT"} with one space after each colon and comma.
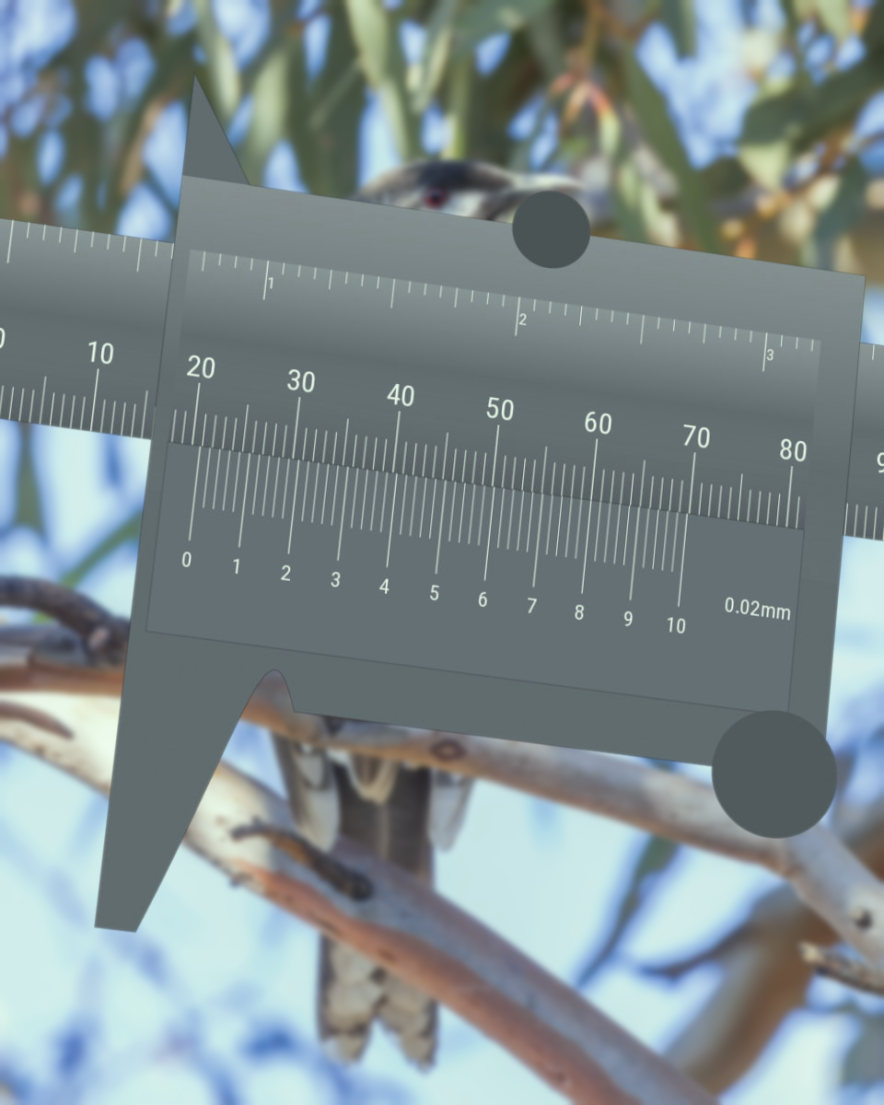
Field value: {"value": 20.8, "unit": "mm"}
